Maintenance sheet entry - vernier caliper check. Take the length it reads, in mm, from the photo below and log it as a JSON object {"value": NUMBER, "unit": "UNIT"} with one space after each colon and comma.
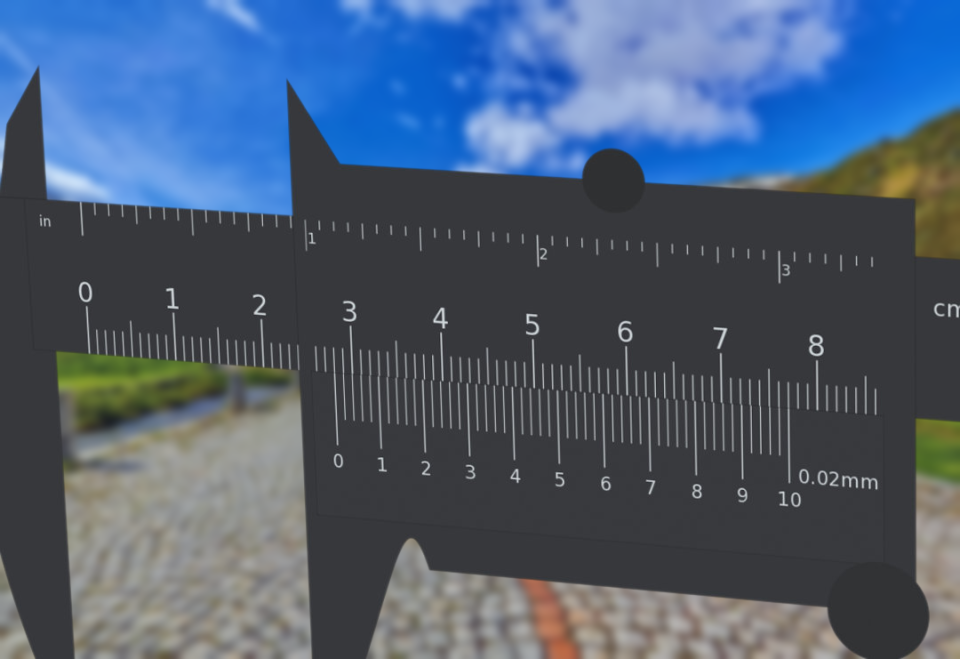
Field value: {"value": 28.0, "unit": "mm"}
